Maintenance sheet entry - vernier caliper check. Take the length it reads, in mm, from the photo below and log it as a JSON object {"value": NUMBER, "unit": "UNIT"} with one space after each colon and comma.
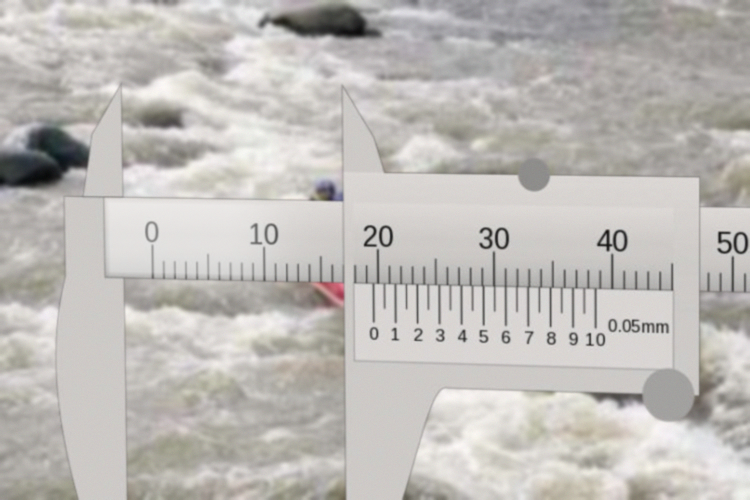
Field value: {"value": 19.6, "unit": "mm"}
